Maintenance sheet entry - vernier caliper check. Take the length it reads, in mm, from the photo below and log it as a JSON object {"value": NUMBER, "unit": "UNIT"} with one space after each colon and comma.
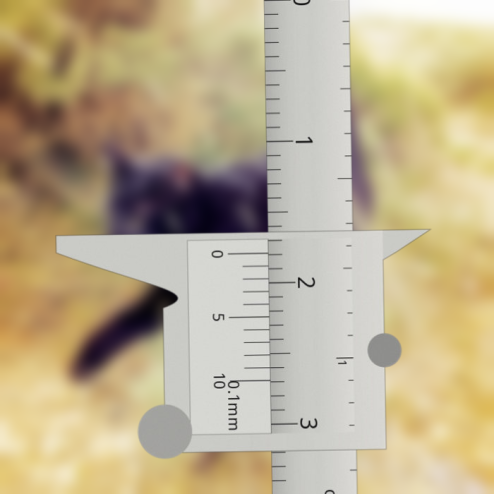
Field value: {"value": 17.9, "unit": "mm"}
